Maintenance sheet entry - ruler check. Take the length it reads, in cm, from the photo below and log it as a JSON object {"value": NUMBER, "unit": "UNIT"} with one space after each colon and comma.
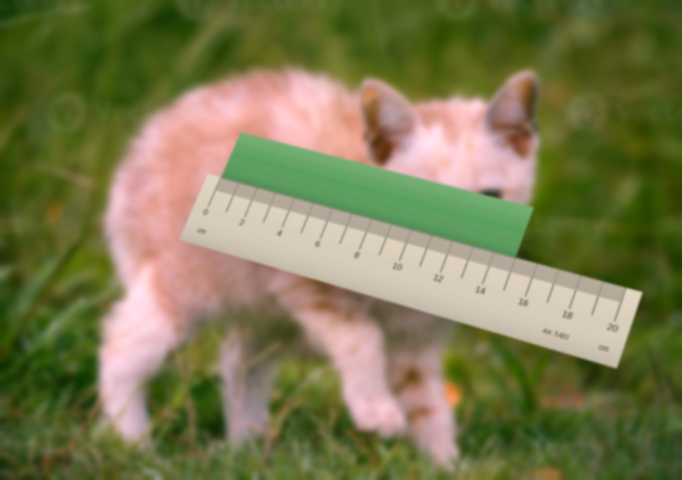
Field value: {"value": 15, "unit": "cm"}
